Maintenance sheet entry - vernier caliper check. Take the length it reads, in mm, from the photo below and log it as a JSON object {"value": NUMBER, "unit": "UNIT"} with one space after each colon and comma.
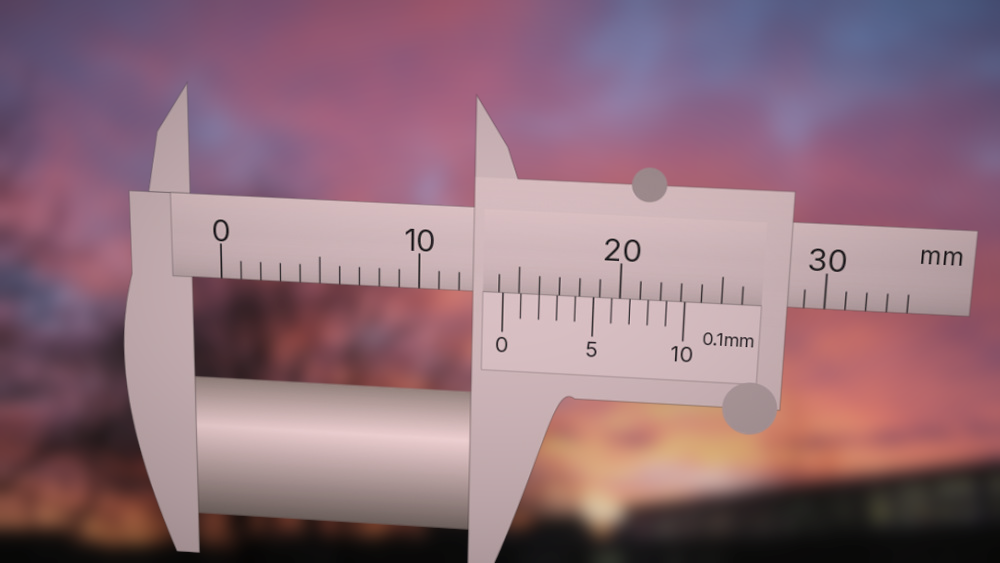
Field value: {"value": 14.2, "unit": "mm"}
